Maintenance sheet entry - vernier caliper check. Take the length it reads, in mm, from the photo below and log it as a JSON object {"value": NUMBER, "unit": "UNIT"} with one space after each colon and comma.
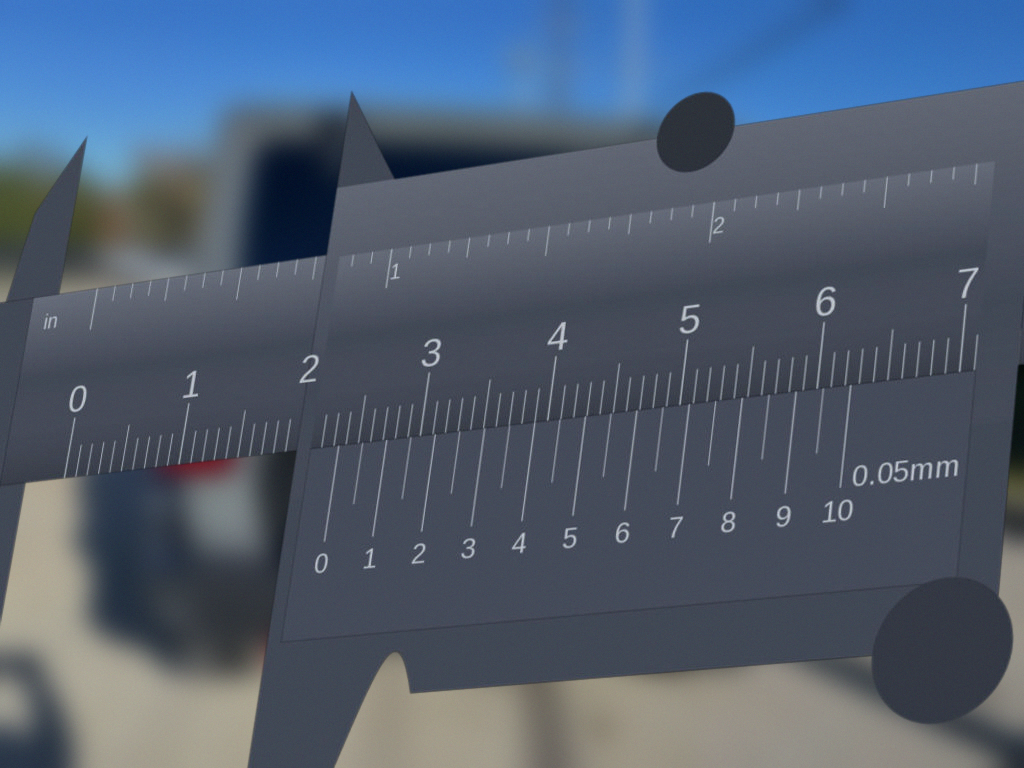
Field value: {"value": 23.4, "unit": "mm"}
